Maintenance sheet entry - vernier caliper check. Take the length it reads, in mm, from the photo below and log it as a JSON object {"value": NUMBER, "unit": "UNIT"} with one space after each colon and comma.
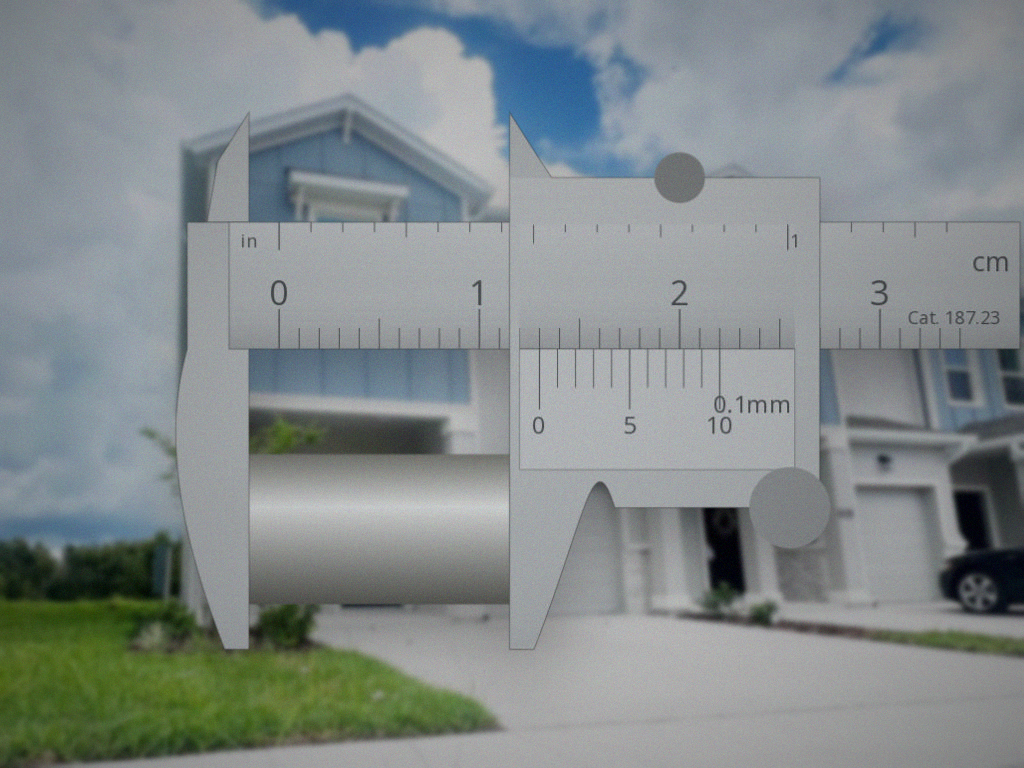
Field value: {"value": 13.0, "unit": "mm"}
